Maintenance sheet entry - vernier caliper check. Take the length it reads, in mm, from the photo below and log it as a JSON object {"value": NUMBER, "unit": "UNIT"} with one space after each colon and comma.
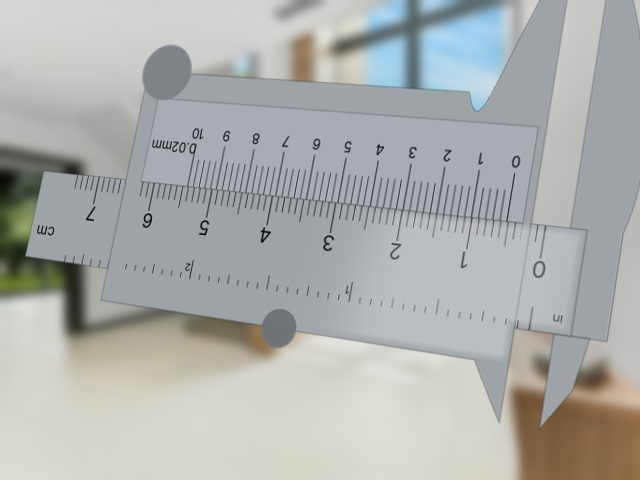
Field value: {"value": 5.2, "unit": "mm"}
